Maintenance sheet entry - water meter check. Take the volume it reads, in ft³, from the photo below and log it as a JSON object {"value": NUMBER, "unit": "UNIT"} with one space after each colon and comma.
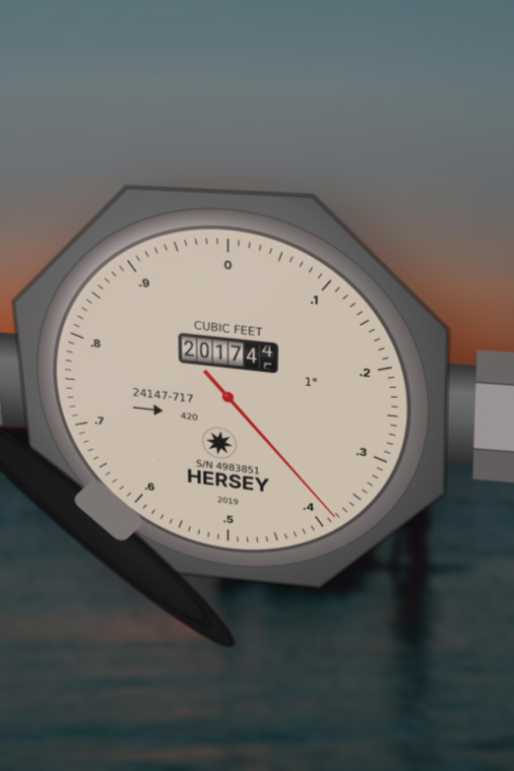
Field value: {"value": 201744.38, "unit": "ft³"}
